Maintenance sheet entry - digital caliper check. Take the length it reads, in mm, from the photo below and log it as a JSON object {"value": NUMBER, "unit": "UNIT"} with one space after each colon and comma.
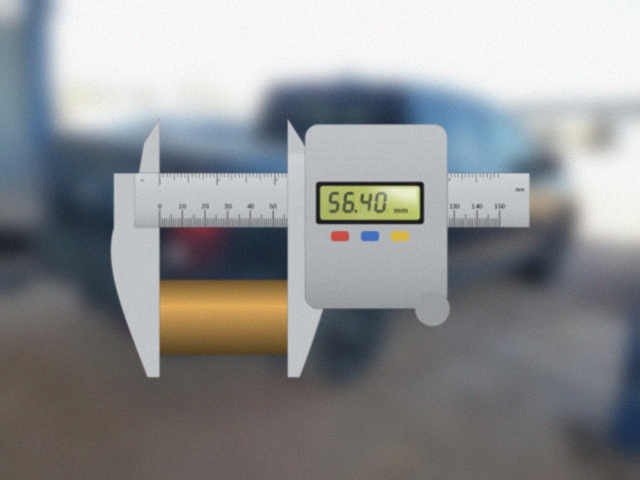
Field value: {"value": 56.40, "unit": "mm"}
